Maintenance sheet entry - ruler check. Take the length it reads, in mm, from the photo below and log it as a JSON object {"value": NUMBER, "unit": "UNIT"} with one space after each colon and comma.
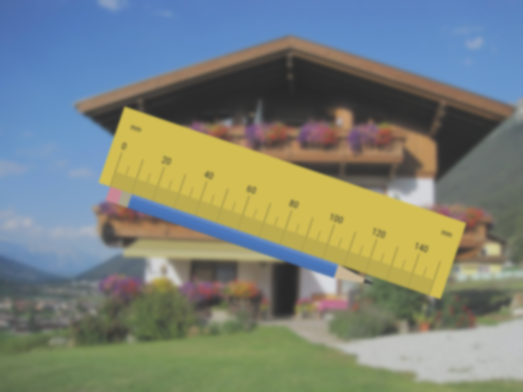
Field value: {"value": 125, "unit": "mm"}
